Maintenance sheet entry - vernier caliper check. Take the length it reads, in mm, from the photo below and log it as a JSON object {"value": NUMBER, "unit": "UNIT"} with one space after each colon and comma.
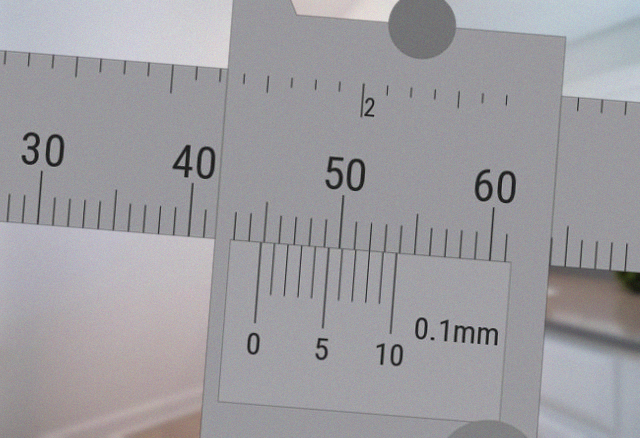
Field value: {"value": 44.8, "unit": "mm"}
